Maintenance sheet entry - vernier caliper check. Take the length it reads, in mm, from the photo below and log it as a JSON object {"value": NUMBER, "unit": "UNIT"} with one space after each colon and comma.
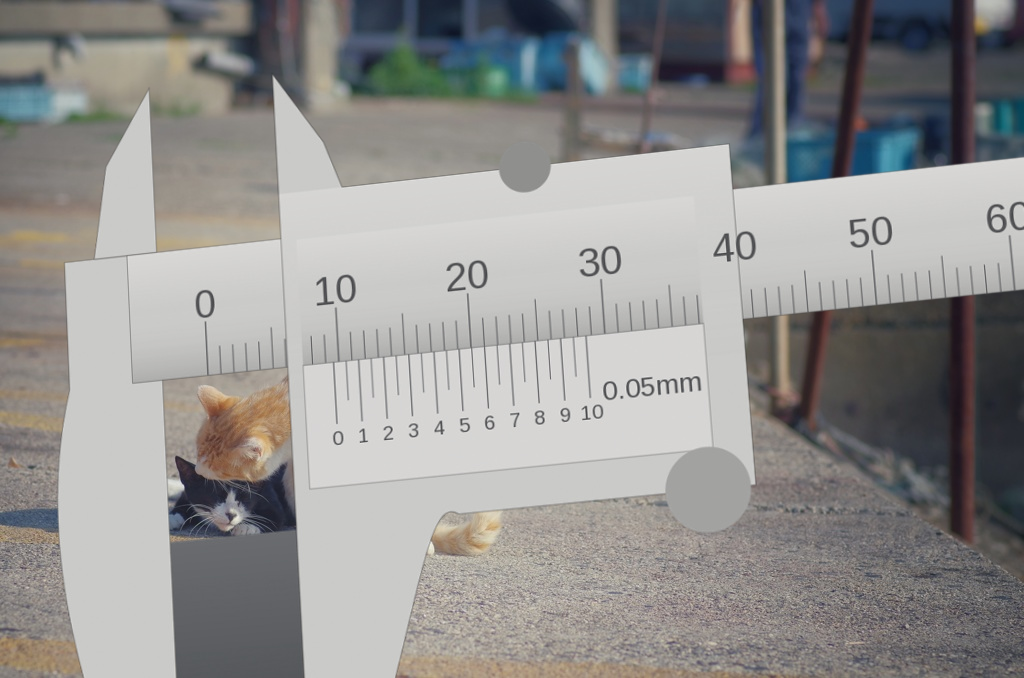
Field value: {"value": 9.6, "unit": "mm"}
